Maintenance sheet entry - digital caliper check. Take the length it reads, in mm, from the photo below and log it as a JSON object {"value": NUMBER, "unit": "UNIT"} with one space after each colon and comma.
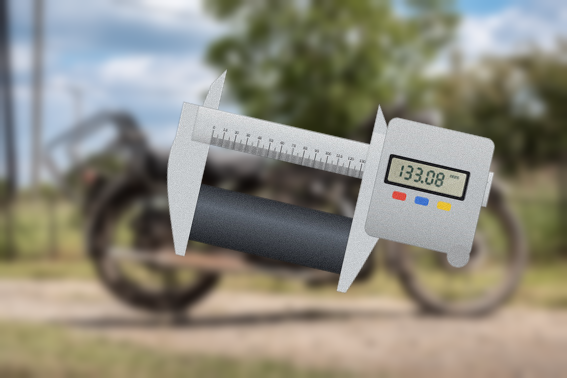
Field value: {"value": 133.08, "unit": "mm"}
